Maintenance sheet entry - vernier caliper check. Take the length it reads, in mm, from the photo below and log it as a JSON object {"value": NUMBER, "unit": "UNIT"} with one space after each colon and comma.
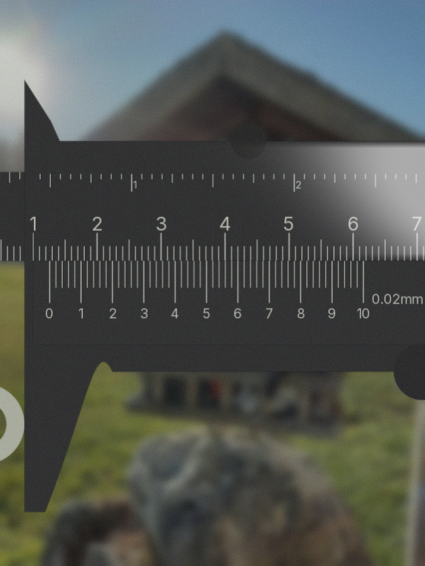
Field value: {"value": 12.6, "unit": "mm"}
